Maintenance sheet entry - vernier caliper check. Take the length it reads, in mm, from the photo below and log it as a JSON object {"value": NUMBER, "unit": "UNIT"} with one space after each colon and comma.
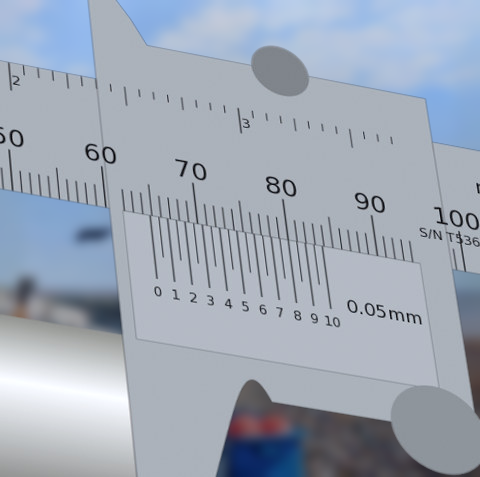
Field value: {"value": 64.8, "unit": "mm"}
